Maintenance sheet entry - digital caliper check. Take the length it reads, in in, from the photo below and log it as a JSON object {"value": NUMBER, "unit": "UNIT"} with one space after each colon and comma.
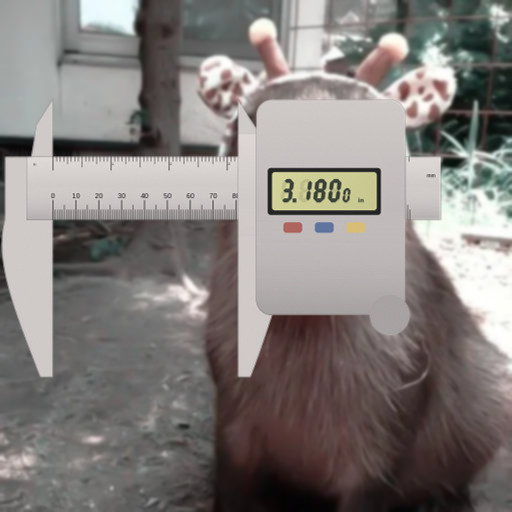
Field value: {"value": 3.1800, "unit": "in"}
